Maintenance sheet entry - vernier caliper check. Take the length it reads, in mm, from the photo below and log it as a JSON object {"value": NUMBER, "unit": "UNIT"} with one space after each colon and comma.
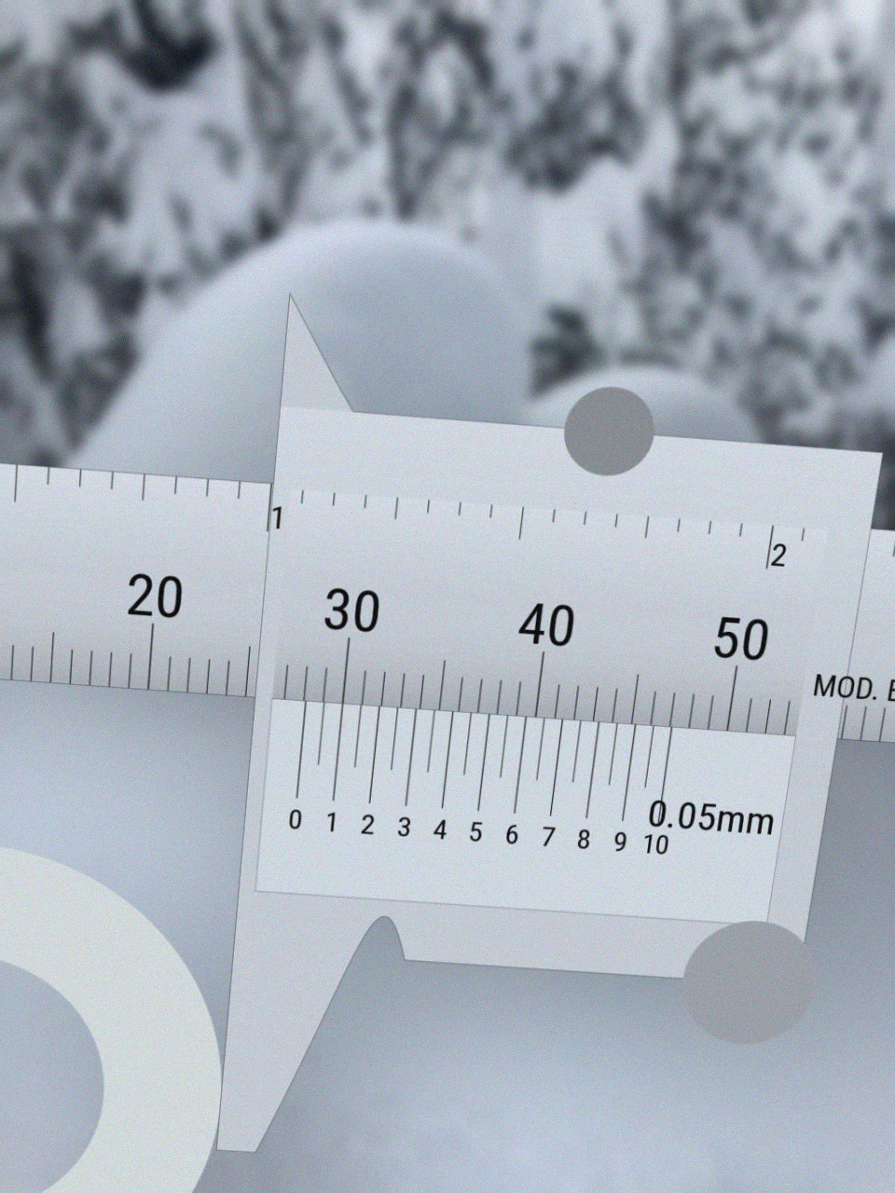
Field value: {"value": 28.1, "unit": "mm"}
